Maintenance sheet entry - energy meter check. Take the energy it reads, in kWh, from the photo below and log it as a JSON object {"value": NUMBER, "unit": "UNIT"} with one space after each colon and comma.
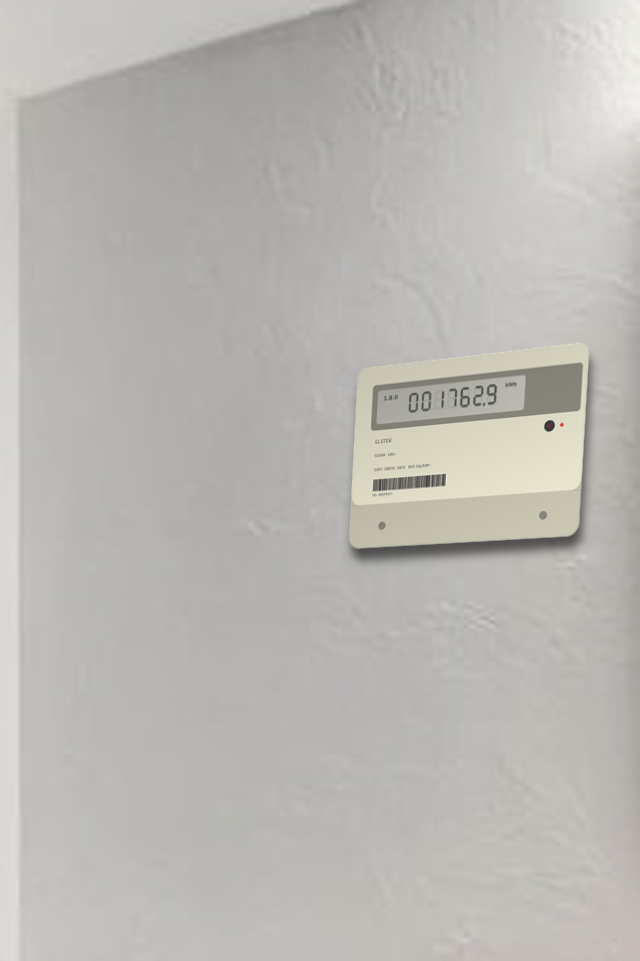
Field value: {"value": 1762.9, "unit": "kWh"}
